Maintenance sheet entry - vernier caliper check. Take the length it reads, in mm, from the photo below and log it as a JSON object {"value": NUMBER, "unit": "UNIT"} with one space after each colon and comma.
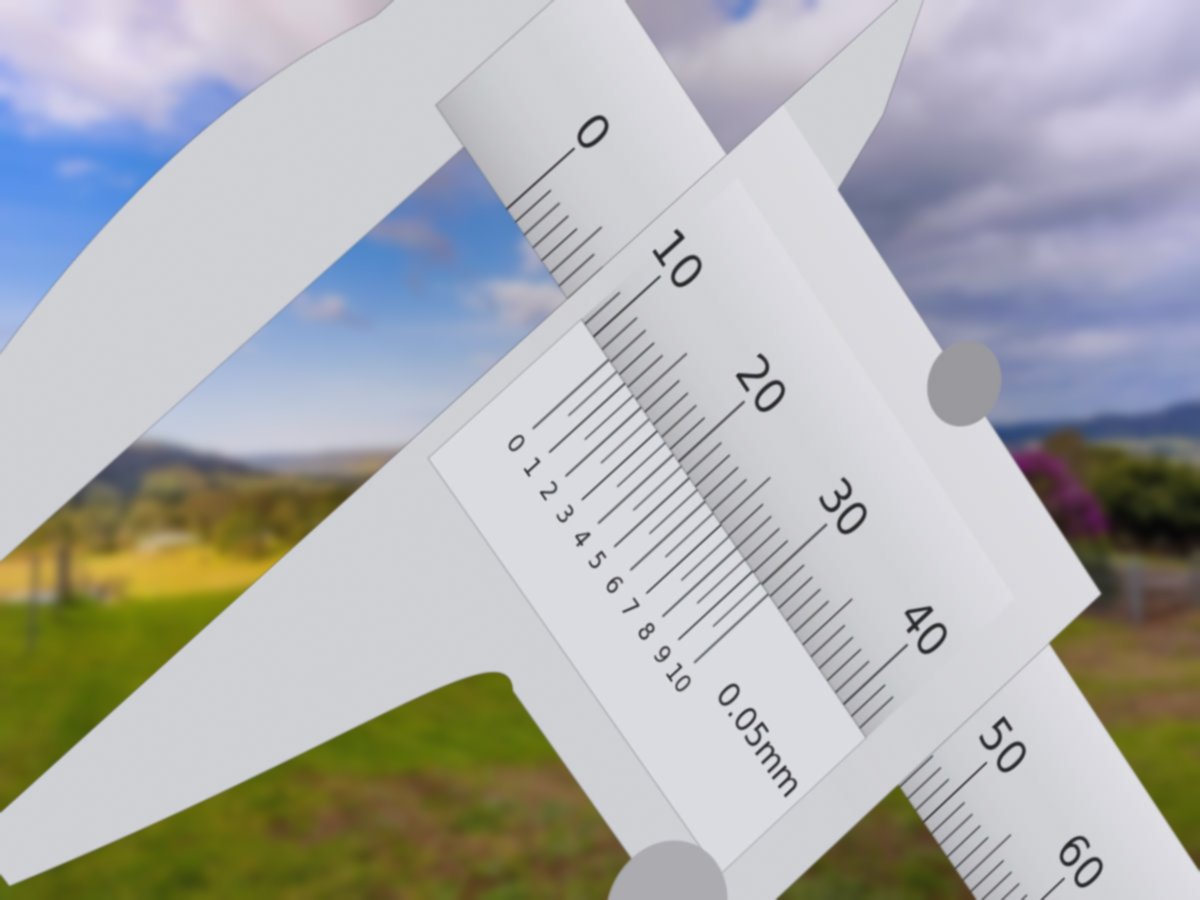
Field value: {"value": 11.8, "unit": "mm"}
